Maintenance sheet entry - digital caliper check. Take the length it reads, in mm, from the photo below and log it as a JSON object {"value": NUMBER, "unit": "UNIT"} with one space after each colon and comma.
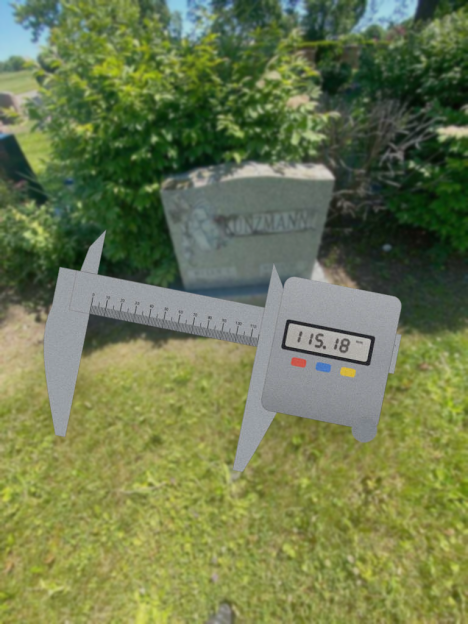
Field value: {"value": 115.18, "unit": "mm"}
